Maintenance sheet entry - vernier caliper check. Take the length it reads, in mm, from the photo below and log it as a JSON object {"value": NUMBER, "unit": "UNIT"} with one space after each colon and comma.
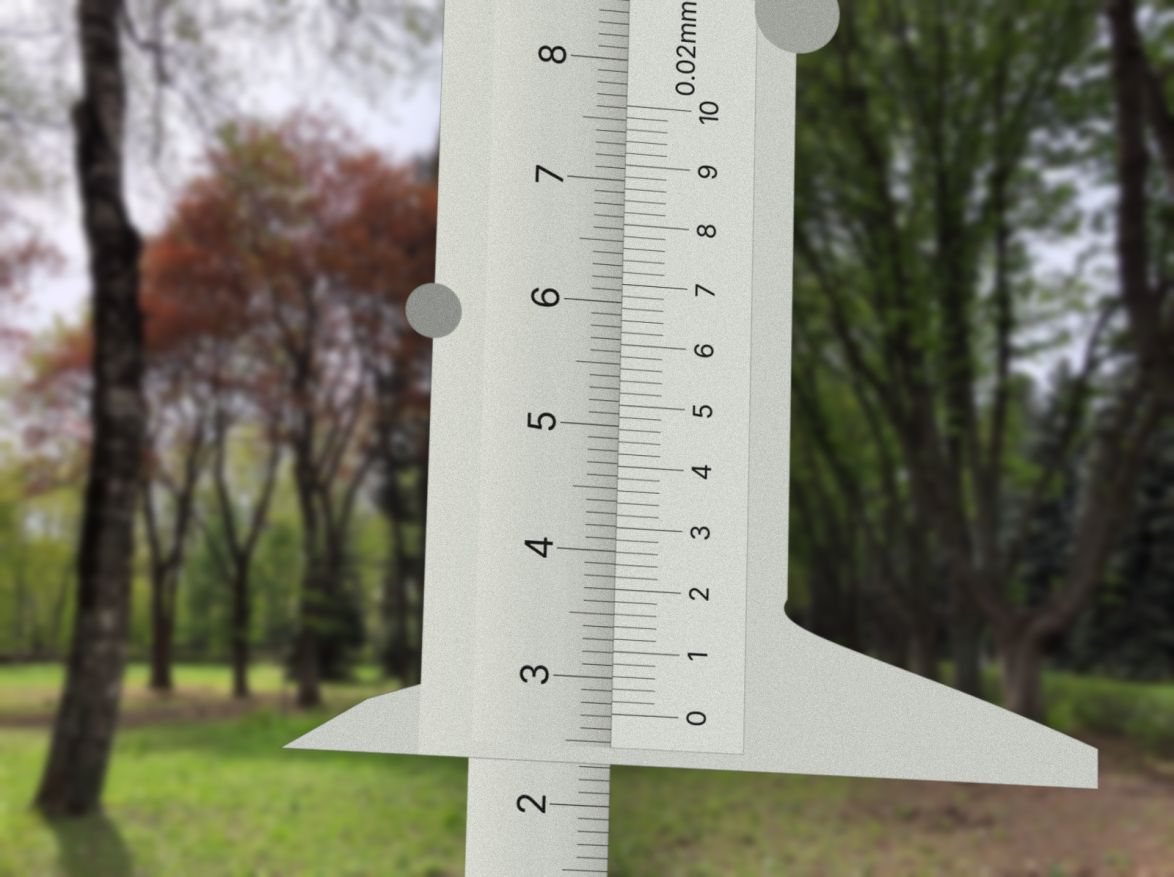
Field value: {"value": 27.2, "unit": "mm"}
